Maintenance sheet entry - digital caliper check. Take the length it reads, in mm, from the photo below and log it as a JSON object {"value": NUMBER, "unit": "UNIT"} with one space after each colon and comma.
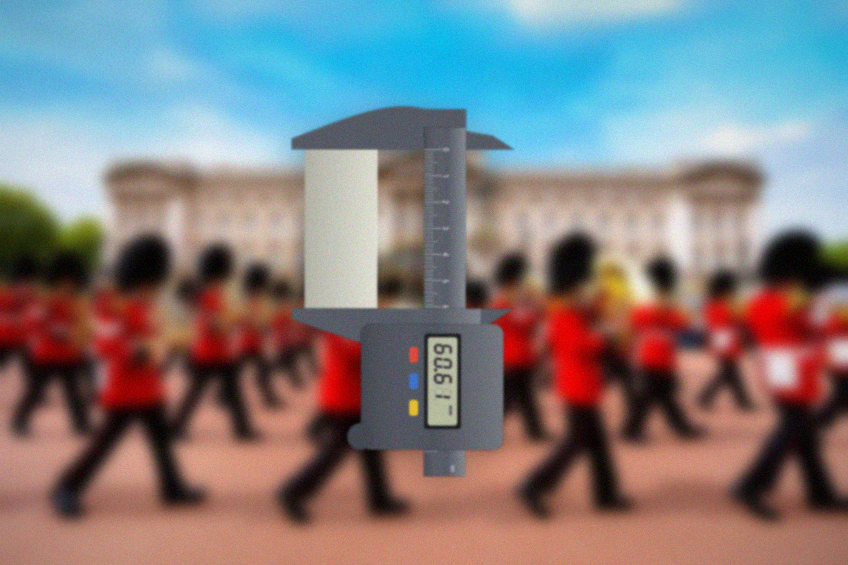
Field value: {"value": 60.61, "unit": "mm"}
